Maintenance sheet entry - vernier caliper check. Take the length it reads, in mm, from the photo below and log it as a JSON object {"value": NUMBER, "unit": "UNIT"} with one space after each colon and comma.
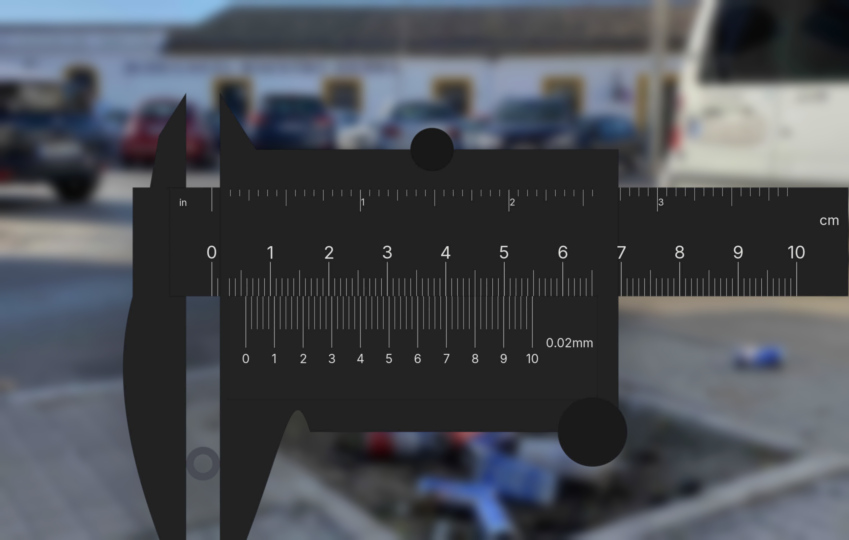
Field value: {"value": 5.8, "unit": "mm"}
